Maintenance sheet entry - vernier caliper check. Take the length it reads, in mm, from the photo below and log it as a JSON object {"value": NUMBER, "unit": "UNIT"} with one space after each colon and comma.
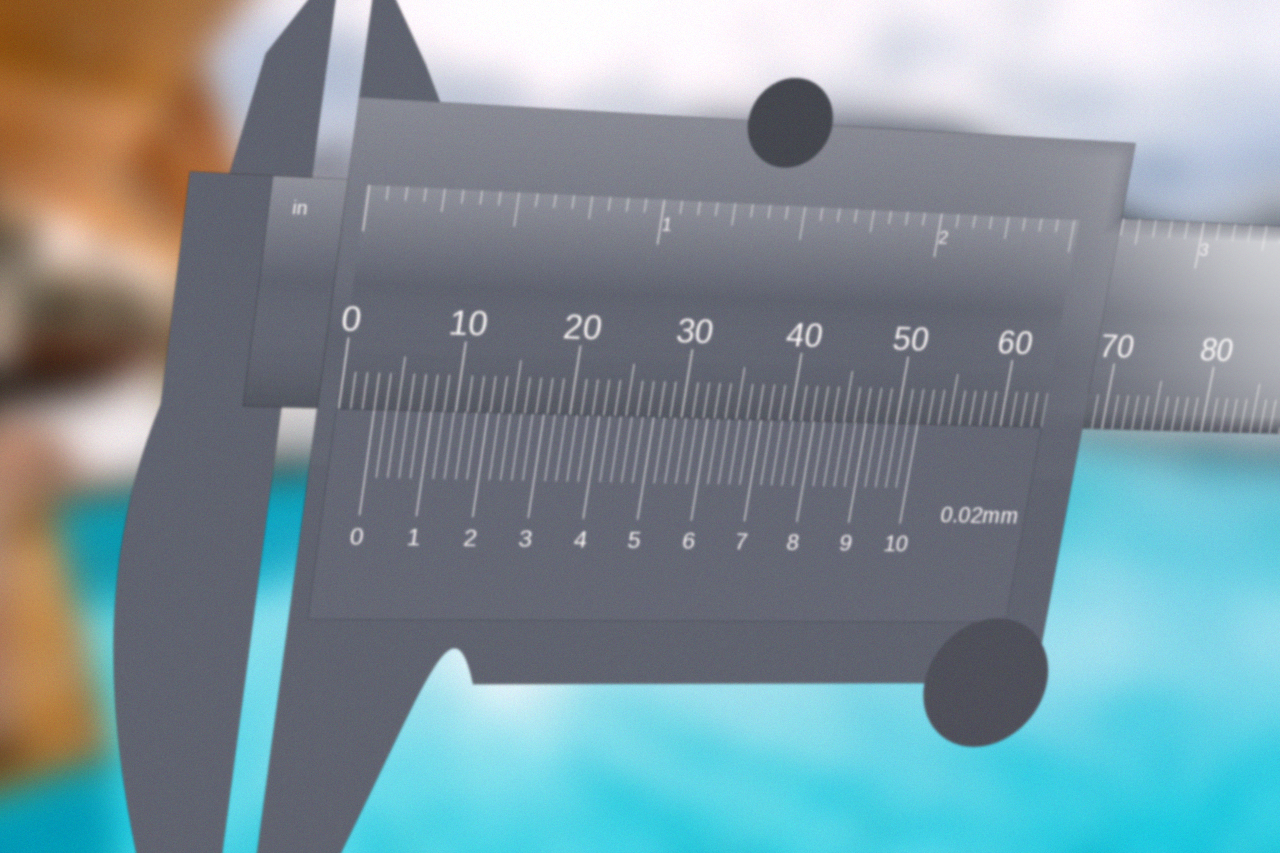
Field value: {"value": 3.0, "unit": "mm"}
